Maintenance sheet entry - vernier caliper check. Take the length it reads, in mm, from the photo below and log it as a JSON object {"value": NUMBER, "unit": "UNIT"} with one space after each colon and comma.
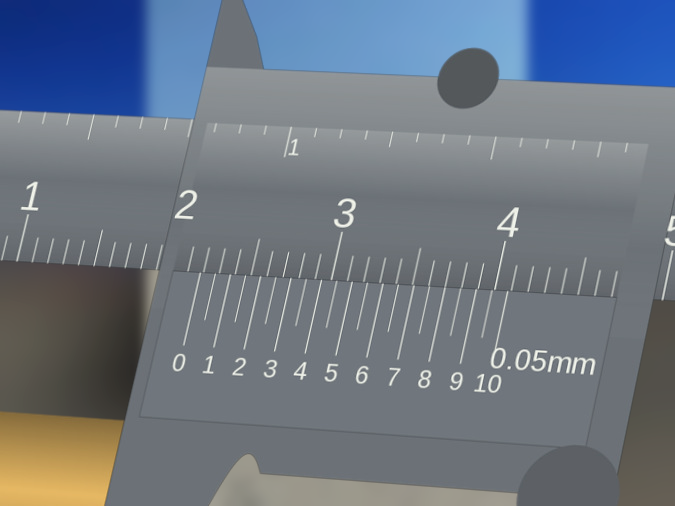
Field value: {"value": 21.8, "unit": "mm"}
